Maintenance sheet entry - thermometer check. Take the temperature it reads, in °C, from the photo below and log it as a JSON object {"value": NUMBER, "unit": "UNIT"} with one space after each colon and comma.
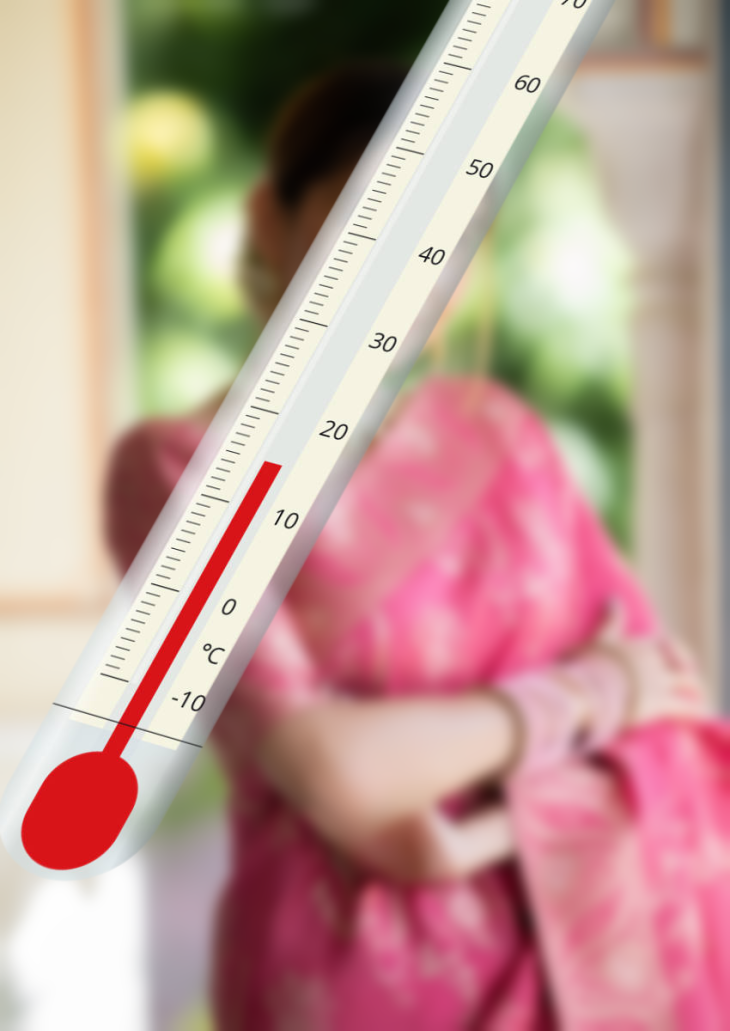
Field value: {"value": 15, "unit": "°C"}
